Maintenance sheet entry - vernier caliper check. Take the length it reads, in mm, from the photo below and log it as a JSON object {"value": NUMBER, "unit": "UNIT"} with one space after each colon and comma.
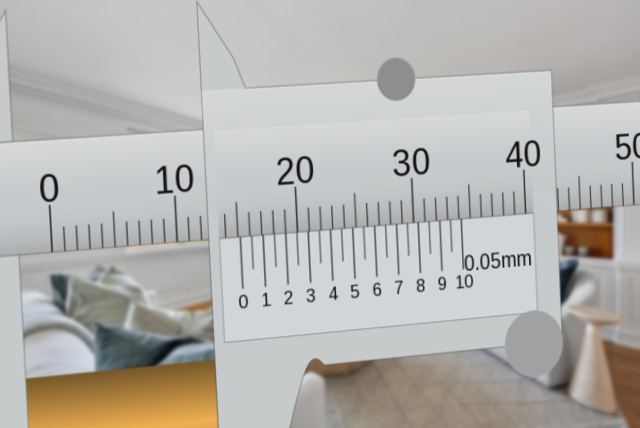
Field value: {"value": 15.2, "unit": "mm"}
